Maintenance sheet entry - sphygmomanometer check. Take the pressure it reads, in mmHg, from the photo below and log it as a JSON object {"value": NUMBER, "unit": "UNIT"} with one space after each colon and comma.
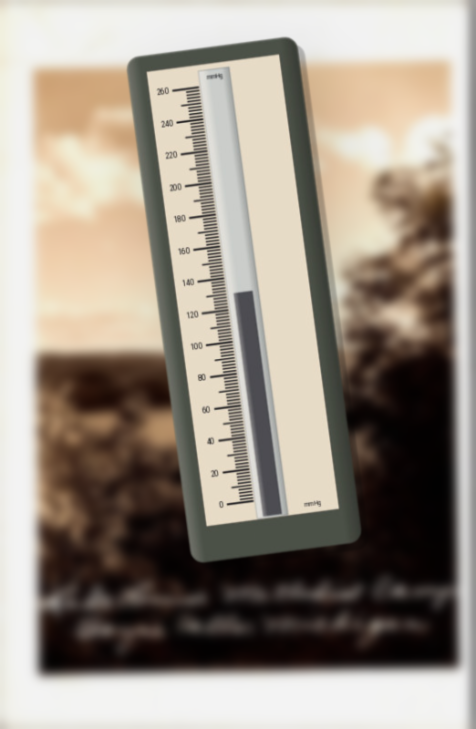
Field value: {"value": 130, "unit": "mmHg"}
